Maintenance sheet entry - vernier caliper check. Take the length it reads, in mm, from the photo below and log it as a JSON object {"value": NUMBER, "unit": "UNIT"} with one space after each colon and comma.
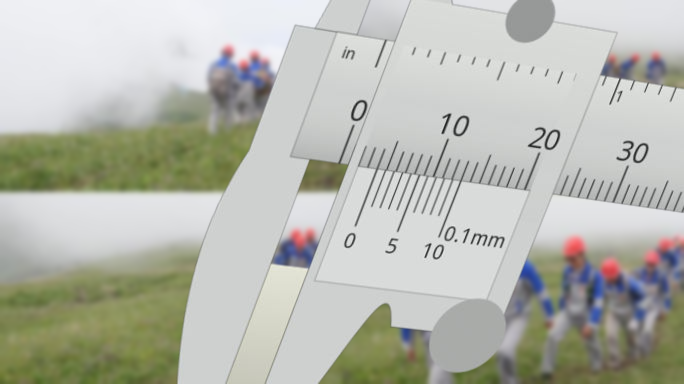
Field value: {"value": 4.0, "unit": "mm"}
